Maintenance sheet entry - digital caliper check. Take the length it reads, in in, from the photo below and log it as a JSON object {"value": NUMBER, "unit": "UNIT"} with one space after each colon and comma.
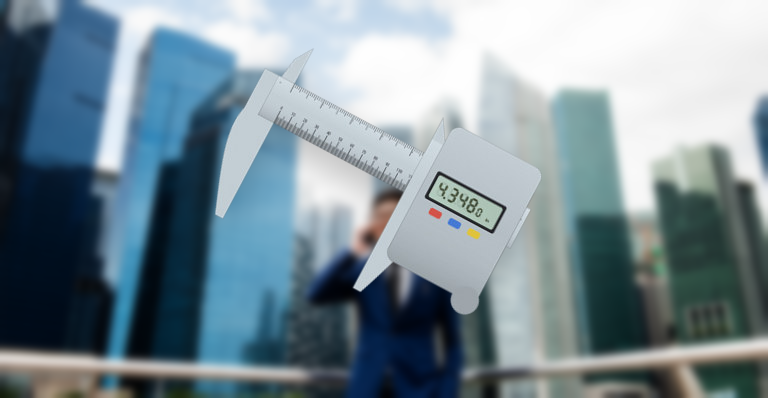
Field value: {"value": 4.3480, "unit": "in"}
